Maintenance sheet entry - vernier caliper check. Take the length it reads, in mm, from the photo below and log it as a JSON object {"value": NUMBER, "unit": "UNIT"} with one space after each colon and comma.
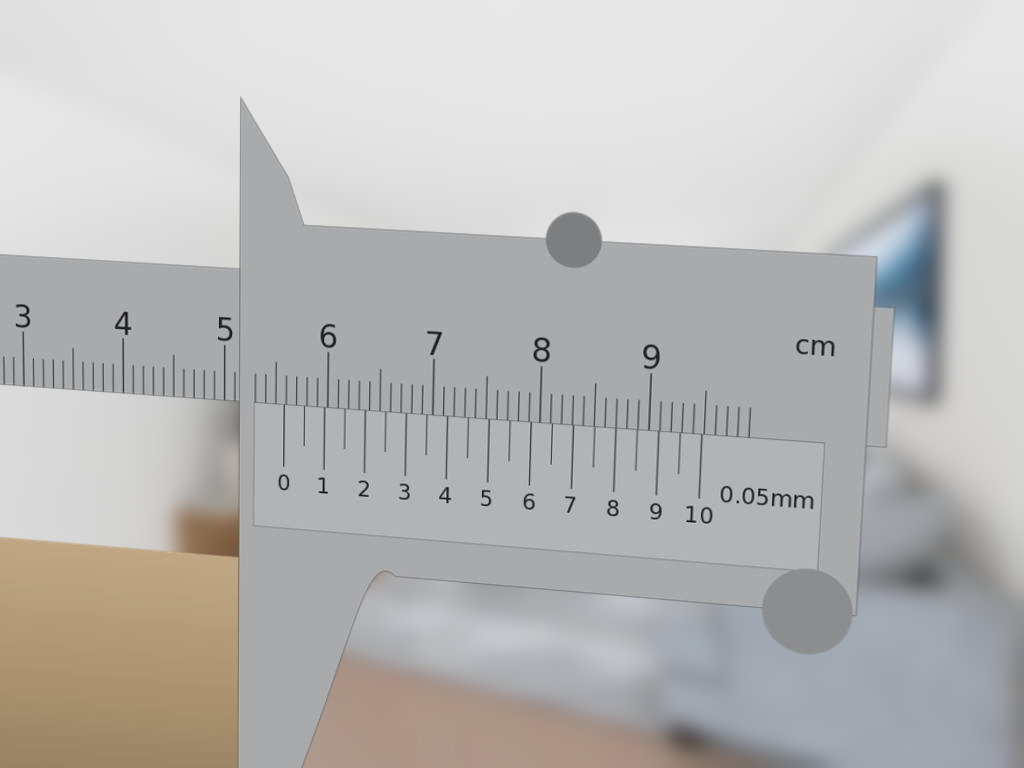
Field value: {"value": 55.8, "unit": "mm"}
